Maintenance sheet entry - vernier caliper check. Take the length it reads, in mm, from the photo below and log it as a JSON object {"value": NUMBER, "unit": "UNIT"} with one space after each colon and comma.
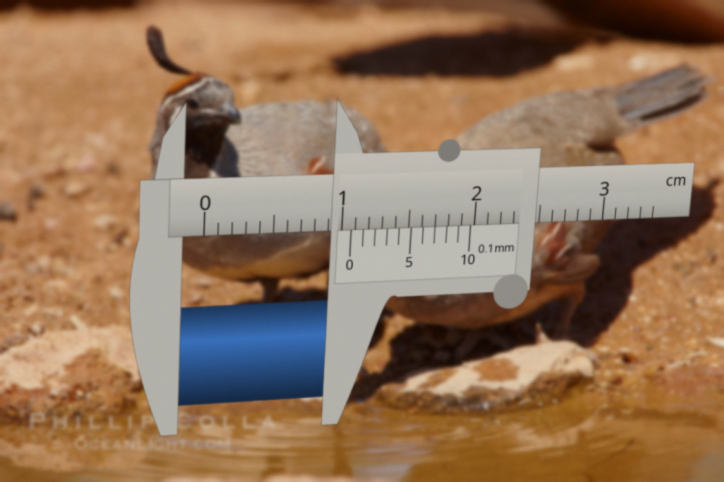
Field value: {"value": 10.7, "unit": "mm"}
